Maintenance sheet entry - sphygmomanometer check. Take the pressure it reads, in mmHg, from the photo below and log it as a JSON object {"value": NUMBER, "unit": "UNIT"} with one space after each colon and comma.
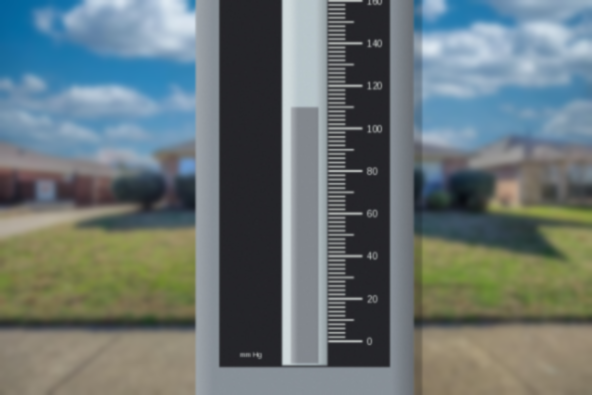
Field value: {"value": 110, "unit": "mmHg"}
